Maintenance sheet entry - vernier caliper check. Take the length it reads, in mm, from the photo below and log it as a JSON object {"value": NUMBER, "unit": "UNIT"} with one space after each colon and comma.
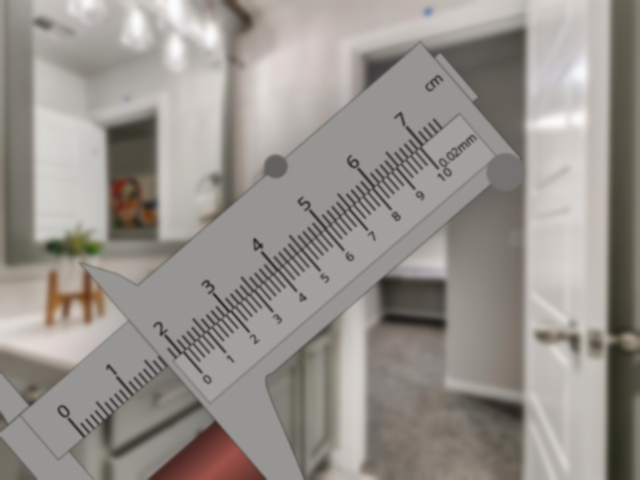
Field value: {"value": 20.5, "unit": "mm"}
